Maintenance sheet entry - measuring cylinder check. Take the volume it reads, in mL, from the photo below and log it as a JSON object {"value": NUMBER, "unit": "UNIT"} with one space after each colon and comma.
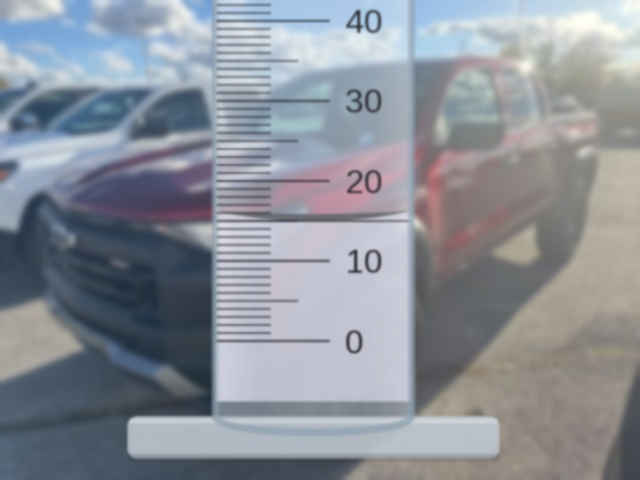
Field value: {"value": 15, "unit": "mL"}
